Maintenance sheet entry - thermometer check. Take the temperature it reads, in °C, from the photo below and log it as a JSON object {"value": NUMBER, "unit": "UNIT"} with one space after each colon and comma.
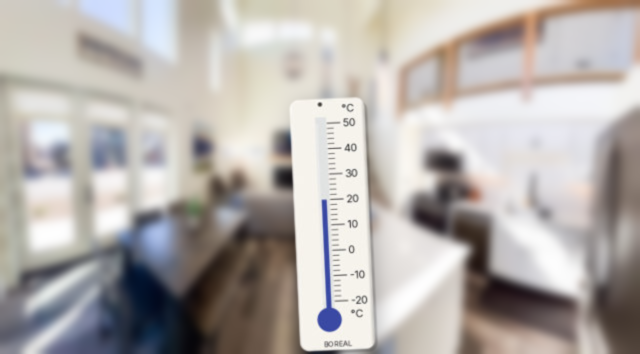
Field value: {"value": 20, "unit": "°C"}
